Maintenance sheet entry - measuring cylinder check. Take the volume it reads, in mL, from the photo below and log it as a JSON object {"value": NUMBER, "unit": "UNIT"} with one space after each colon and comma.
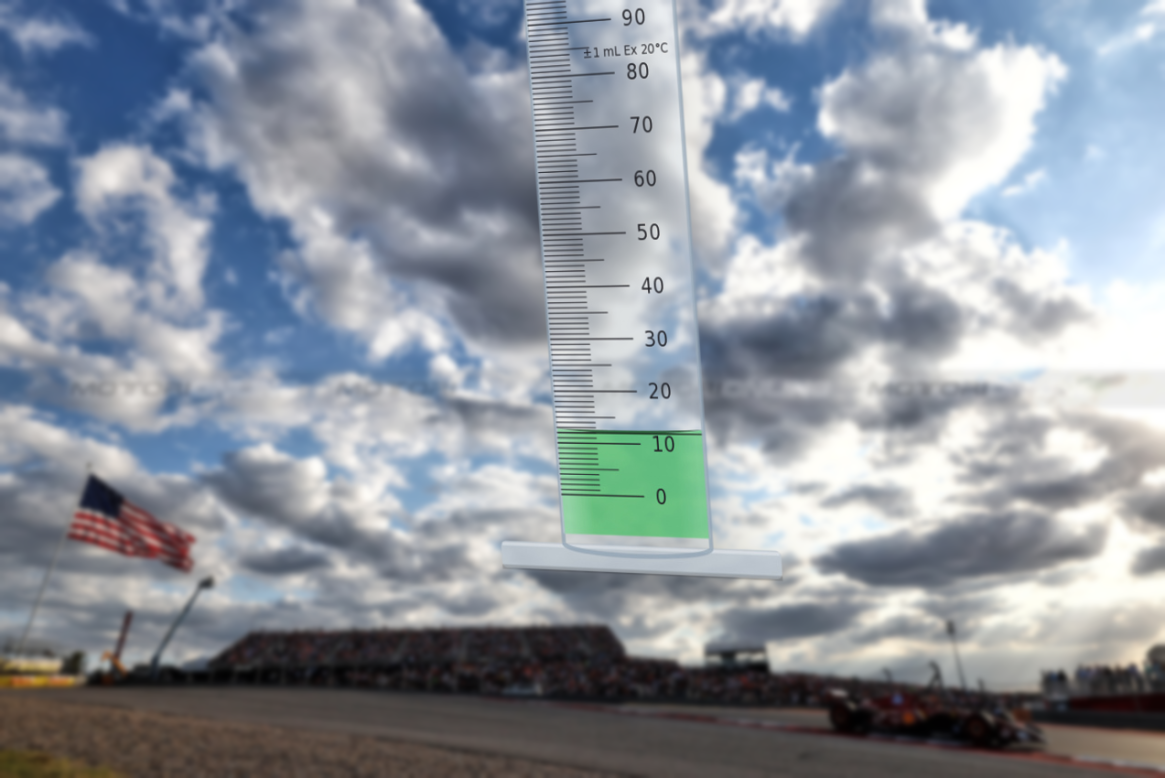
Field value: {"value": 12, "unit": "mL"}
